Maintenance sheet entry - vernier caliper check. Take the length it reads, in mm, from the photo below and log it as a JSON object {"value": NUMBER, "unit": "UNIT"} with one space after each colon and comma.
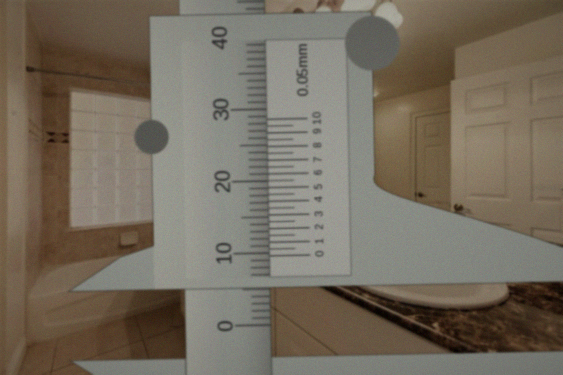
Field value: {"value": 9.6, "unit": "mm"}
